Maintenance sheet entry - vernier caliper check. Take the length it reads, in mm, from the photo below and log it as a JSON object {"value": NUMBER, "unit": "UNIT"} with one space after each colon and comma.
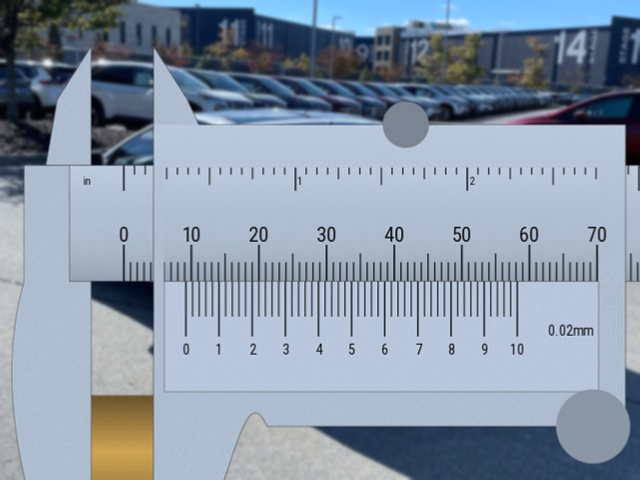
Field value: {"value": 9.2, "unit": "mm"}
